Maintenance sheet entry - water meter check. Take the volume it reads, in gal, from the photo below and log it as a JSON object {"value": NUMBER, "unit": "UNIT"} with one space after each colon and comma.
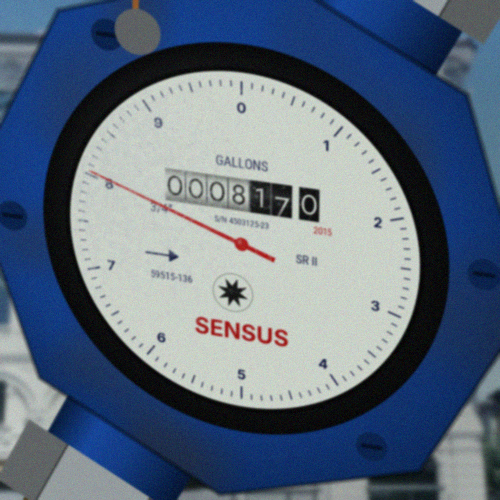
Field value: {"value": 8168.0, "unit": "gal"}
